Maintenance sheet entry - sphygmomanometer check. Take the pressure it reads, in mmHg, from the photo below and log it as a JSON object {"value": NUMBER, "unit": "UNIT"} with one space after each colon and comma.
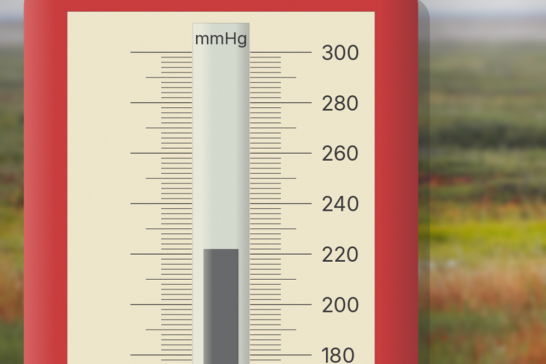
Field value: {"value": 222, "unit": "mmHg"}
